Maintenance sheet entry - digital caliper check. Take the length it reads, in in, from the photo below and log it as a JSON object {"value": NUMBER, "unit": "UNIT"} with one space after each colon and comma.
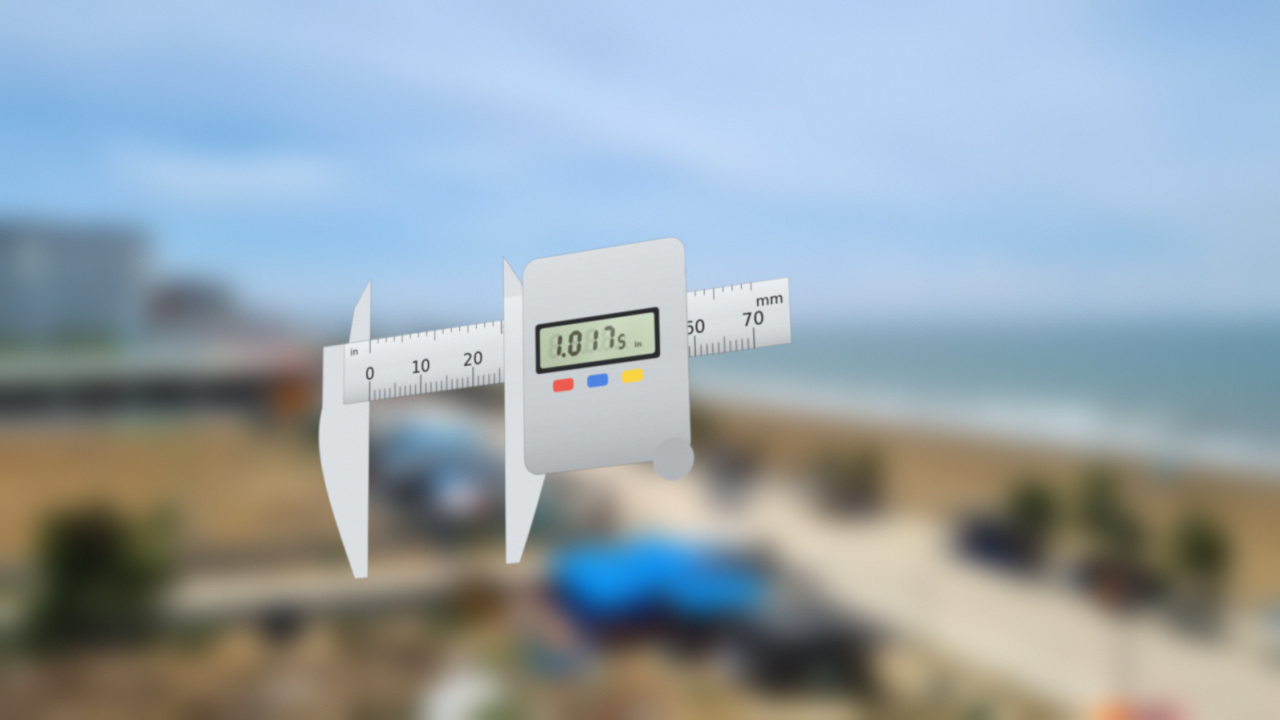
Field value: {"value": 1.0175, "unit": "in"}
